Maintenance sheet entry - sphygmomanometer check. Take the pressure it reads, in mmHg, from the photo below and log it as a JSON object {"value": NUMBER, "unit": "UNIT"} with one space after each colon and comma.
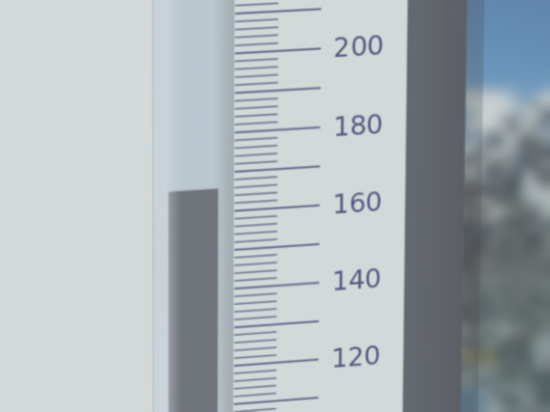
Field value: {"value": 166, "unit": "mmHg"}
